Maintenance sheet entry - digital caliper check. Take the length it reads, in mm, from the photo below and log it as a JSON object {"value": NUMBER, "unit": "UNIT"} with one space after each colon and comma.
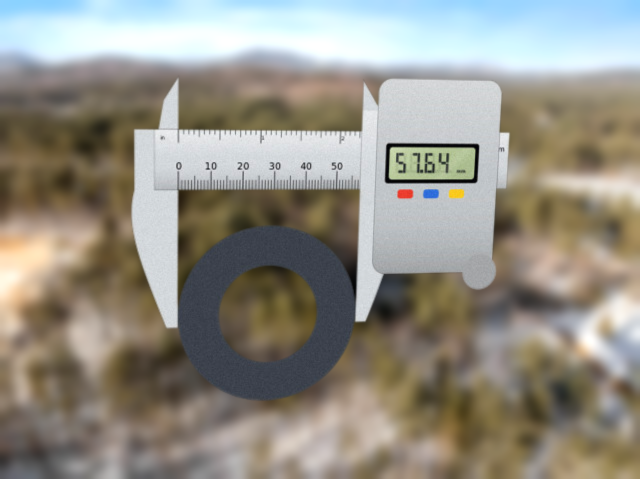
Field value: {"value": 57.64, "unit": "mm"}
